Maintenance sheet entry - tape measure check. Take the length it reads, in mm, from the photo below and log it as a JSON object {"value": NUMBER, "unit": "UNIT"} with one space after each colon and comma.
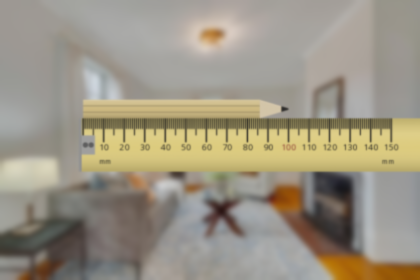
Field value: {"value": 100, "unit": "mm"}
